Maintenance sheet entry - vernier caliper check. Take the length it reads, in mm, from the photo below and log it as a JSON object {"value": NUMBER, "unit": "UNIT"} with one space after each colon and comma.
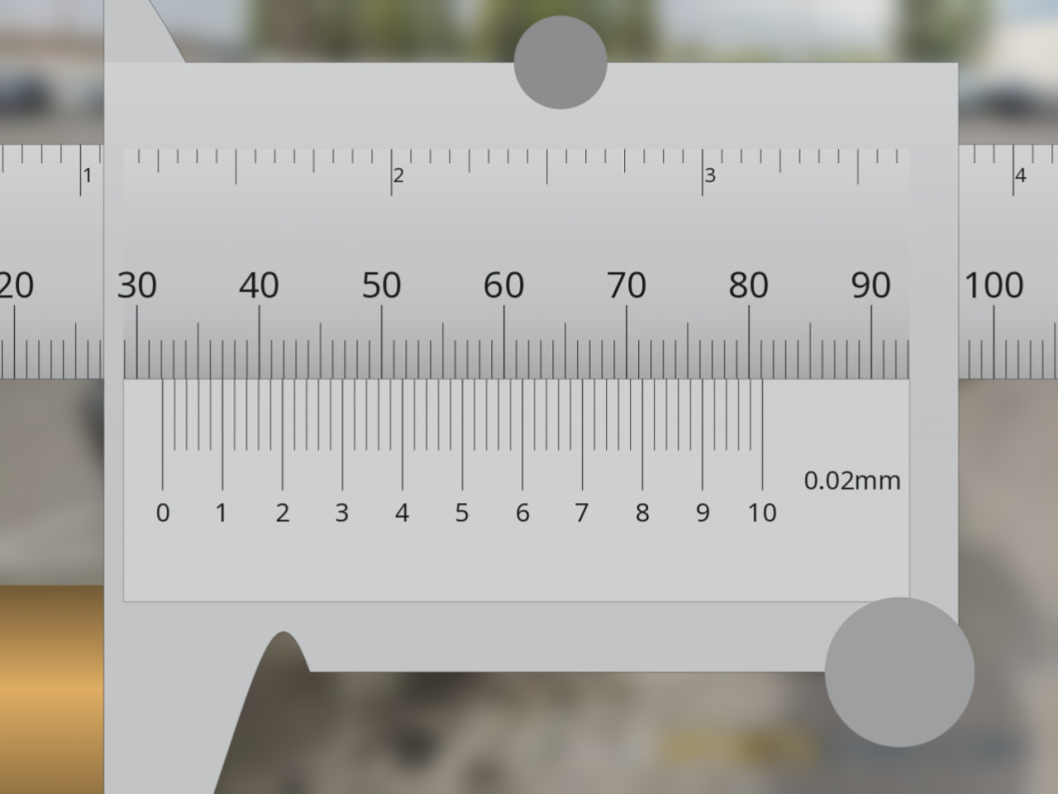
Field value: {"value": 32.1, "unit": "mm"}
